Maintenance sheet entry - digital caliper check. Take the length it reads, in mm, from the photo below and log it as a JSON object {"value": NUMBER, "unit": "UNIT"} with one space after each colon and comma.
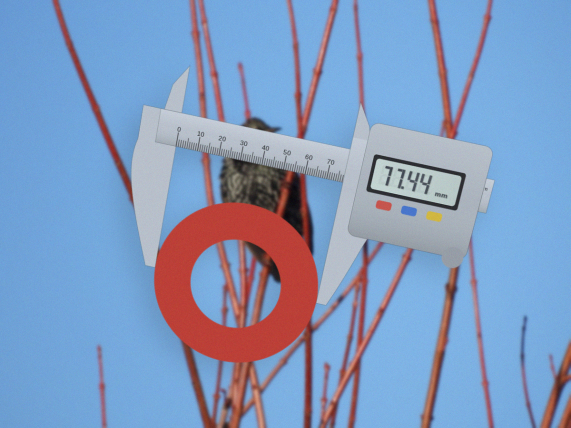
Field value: {"value": 77.44, "unit": "mm"}
